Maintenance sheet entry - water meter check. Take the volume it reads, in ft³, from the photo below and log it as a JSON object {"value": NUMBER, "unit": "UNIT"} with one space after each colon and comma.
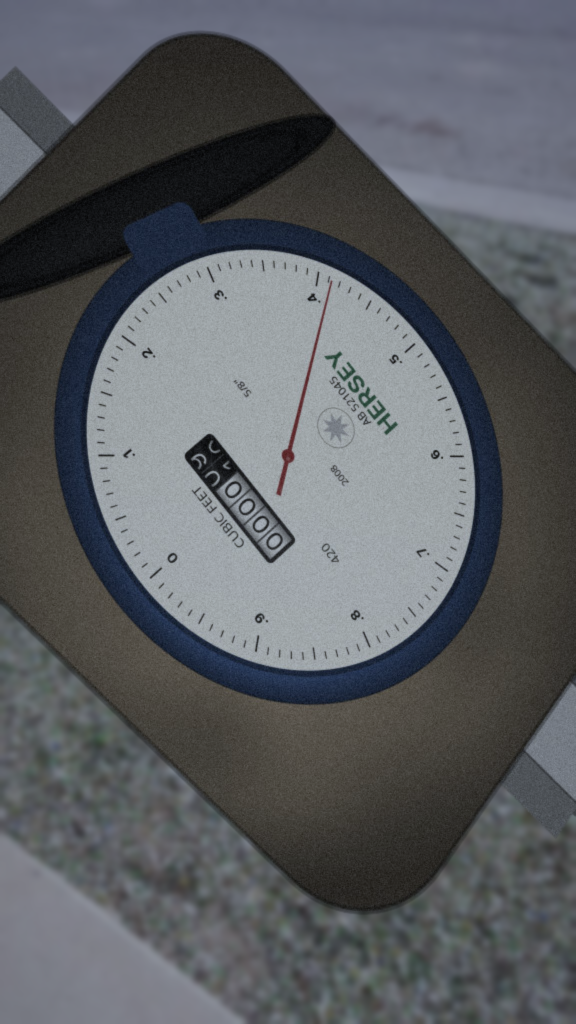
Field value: {"value": 9.41, "unit": "ft³"}
